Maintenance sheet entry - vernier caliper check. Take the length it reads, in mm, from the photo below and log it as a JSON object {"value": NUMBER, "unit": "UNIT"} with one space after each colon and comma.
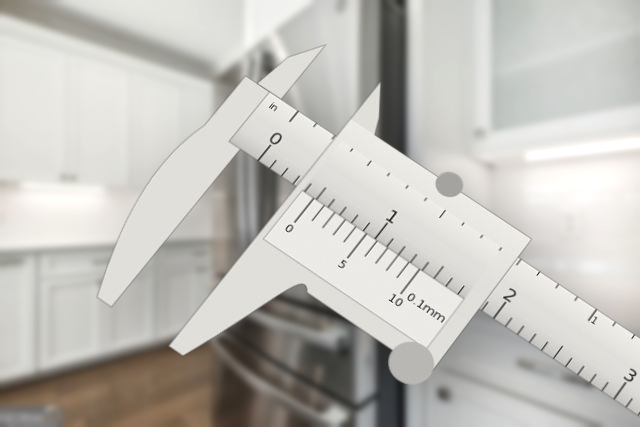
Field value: {"value": 4.8, "unit": "mm"}
